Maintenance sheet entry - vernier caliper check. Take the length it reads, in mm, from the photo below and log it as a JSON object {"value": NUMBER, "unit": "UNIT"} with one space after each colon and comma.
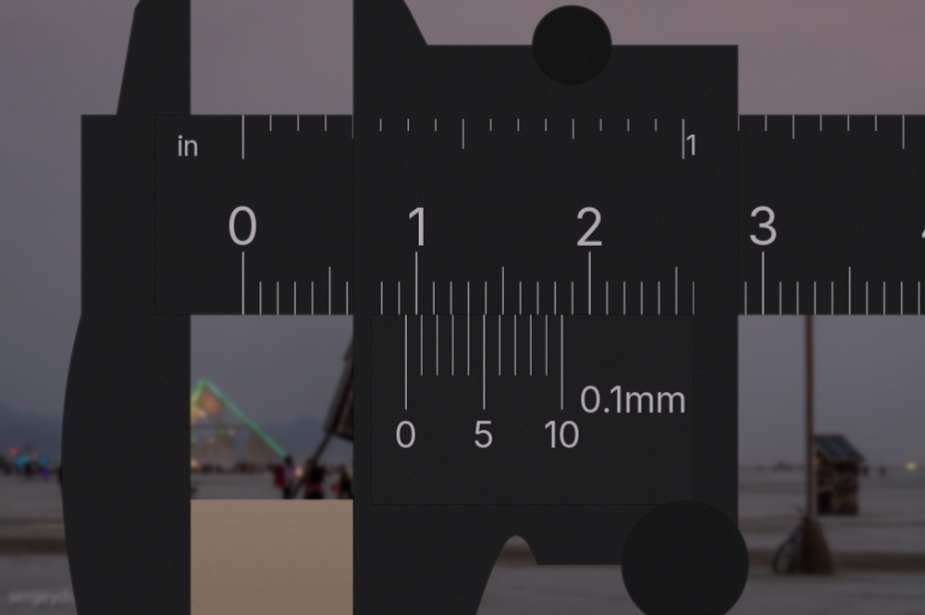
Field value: {"value": 9.4, "unit": "mm"}
